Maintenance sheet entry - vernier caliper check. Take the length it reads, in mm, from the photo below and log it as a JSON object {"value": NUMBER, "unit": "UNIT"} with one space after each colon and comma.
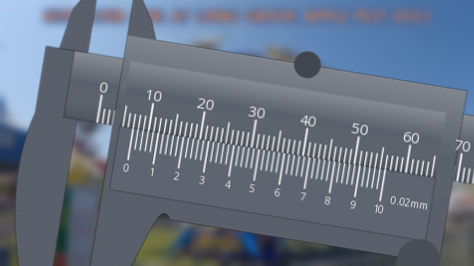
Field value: {"value": 7.0, "unit": "mm"}
